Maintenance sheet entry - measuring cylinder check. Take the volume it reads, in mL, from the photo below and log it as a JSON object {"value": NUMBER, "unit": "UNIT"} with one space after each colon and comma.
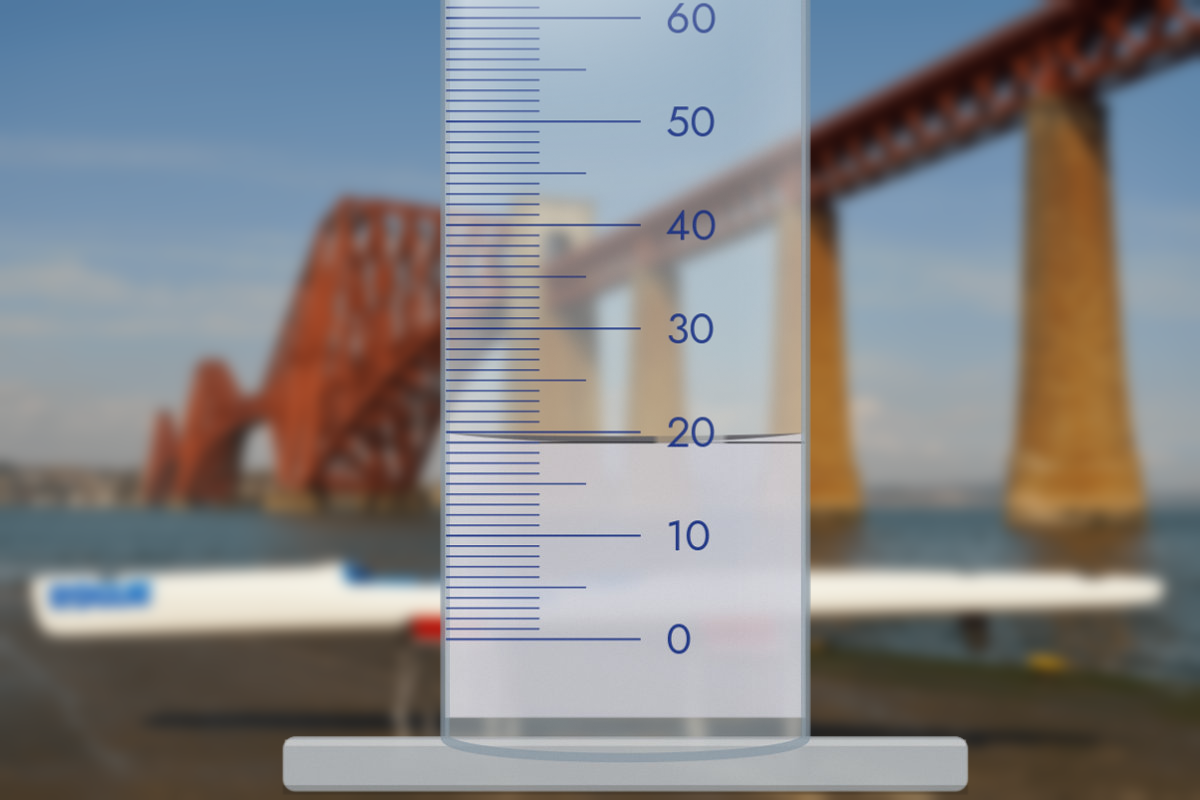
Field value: {"value": 19, "unit": "mL"}
